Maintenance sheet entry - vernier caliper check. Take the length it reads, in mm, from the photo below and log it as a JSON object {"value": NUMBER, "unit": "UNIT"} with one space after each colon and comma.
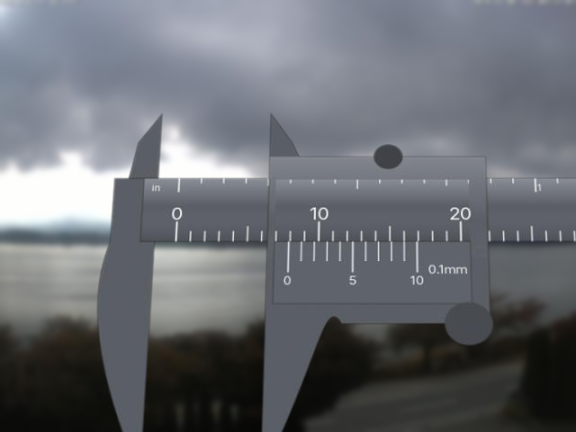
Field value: {"value": 7.9, "unit": "mm"}
